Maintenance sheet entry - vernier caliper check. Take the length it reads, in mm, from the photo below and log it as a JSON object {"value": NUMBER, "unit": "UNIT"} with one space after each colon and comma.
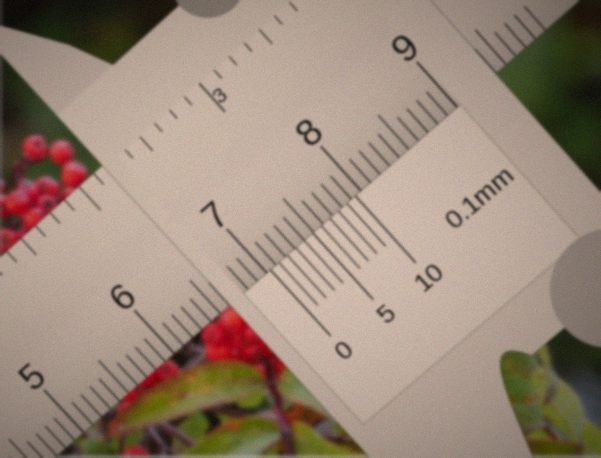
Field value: {"value": 70.4, "unit": "mm"}
